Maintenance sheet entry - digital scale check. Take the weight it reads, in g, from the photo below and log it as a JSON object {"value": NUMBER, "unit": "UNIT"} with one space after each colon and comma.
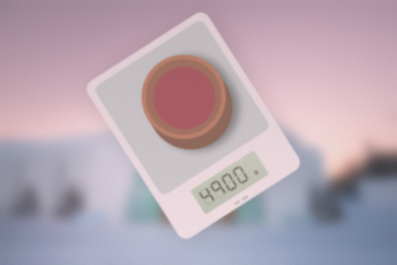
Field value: {"value": 4900, "unit": "g"}
